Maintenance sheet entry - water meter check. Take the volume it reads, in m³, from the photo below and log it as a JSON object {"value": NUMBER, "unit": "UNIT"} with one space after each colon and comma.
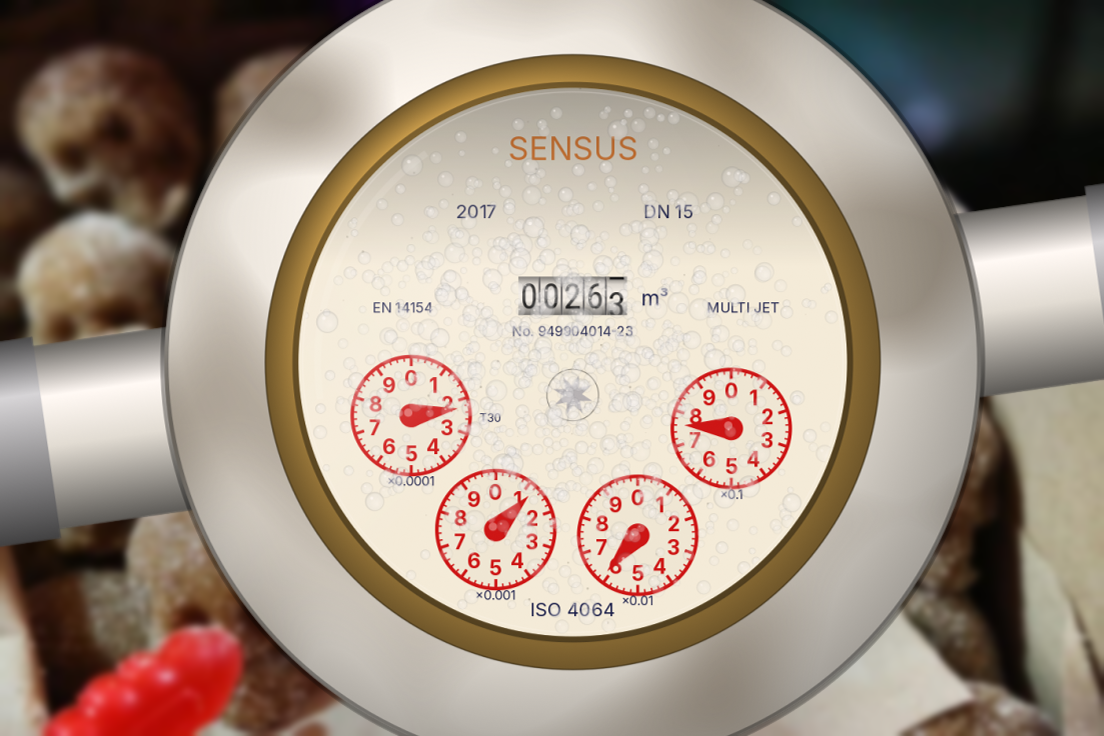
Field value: {"value": 262.7612, "unit": "m³"}
